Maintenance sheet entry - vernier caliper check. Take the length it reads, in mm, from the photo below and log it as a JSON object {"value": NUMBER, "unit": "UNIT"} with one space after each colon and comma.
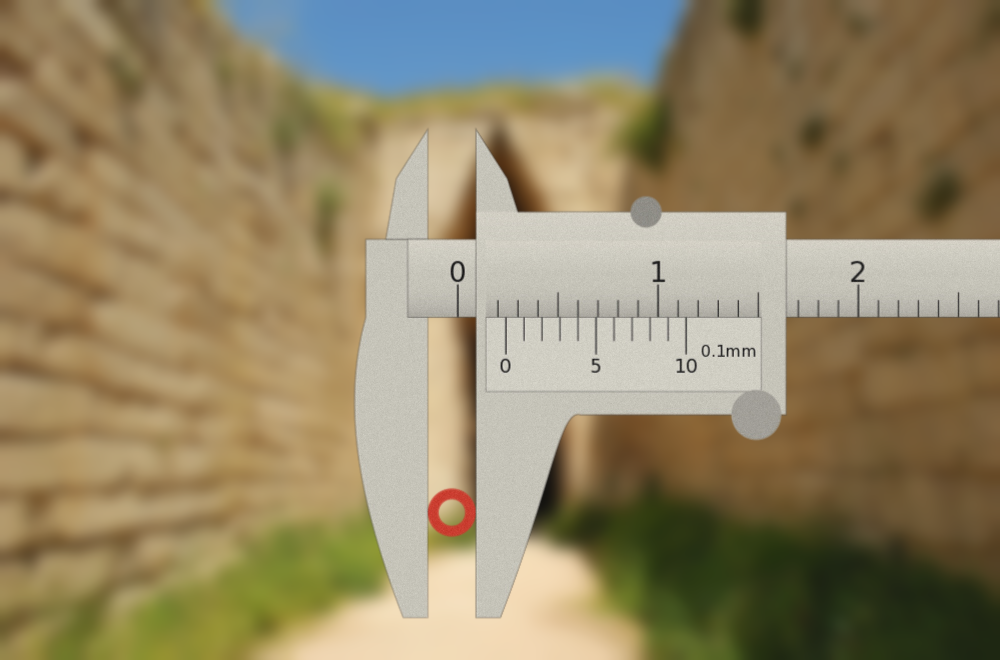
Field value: {"value": 2.4, "unit": "mm"}
